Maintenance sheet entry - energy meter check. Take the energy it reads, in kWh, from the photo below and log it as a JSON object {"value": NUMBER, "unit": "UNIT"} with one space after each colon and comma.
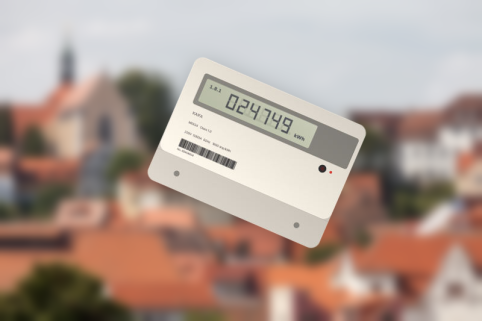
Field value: {"value": 24749, "unit": "kWh"}
